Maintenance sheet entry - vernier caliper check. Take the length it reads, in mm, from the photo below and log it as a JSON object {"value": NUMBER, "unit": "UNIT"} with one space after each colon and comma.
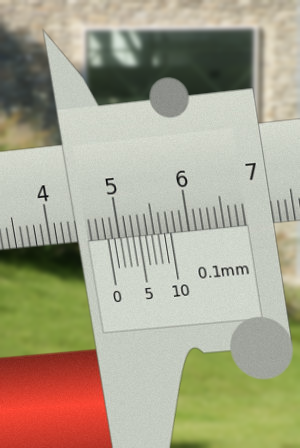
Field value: {"value": 48.4, "unit": "mm"}
